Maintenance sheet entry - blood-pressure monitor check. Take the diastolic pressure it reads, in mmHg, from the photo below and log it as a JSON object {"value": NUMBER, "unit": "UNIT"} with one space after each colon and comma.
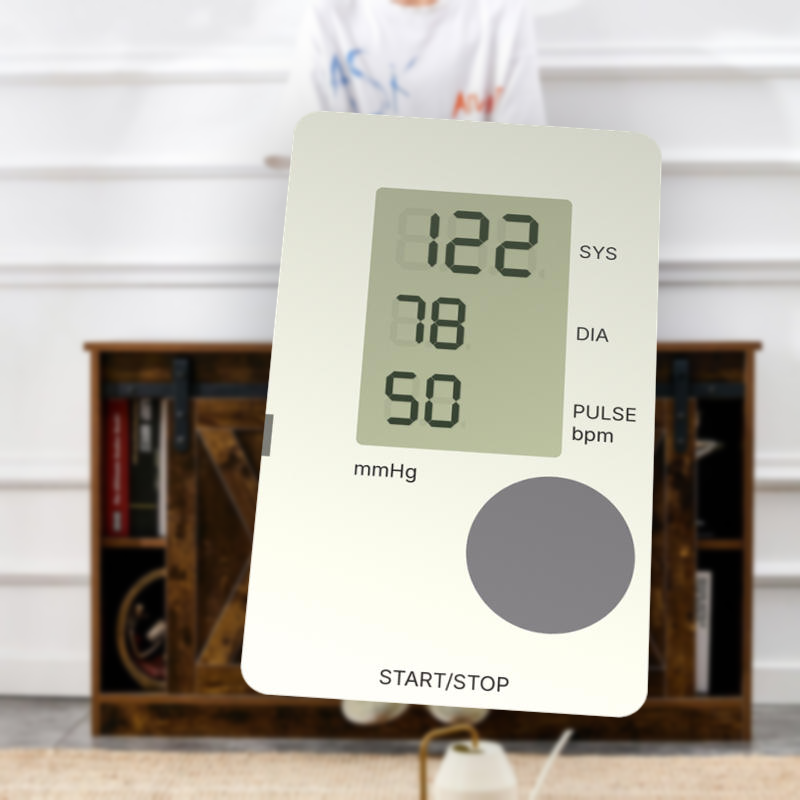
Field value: {"value": 78, "unit": "mmHg"}
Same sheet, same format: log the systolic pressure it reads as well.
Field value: {"value": 122, "unit": "mmHg"}
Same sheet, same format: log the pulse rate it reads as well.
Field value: {"value": 50, "unit": "bpm"}
